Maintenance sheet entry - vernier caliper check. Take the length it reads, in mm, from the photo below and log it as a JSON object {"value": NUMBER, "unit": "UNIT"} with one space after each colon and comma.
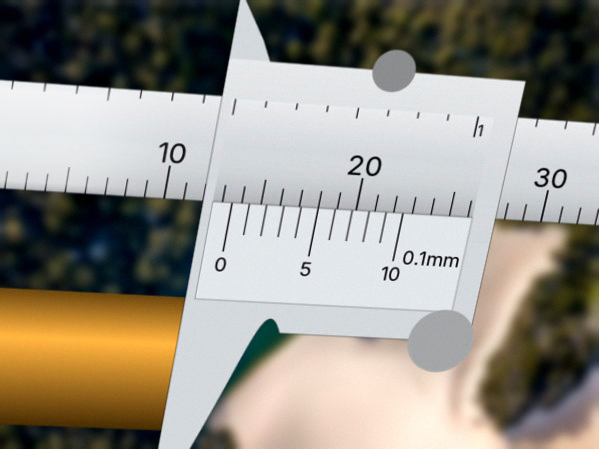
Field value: {"value": 13.5, "unit": "mm"}
